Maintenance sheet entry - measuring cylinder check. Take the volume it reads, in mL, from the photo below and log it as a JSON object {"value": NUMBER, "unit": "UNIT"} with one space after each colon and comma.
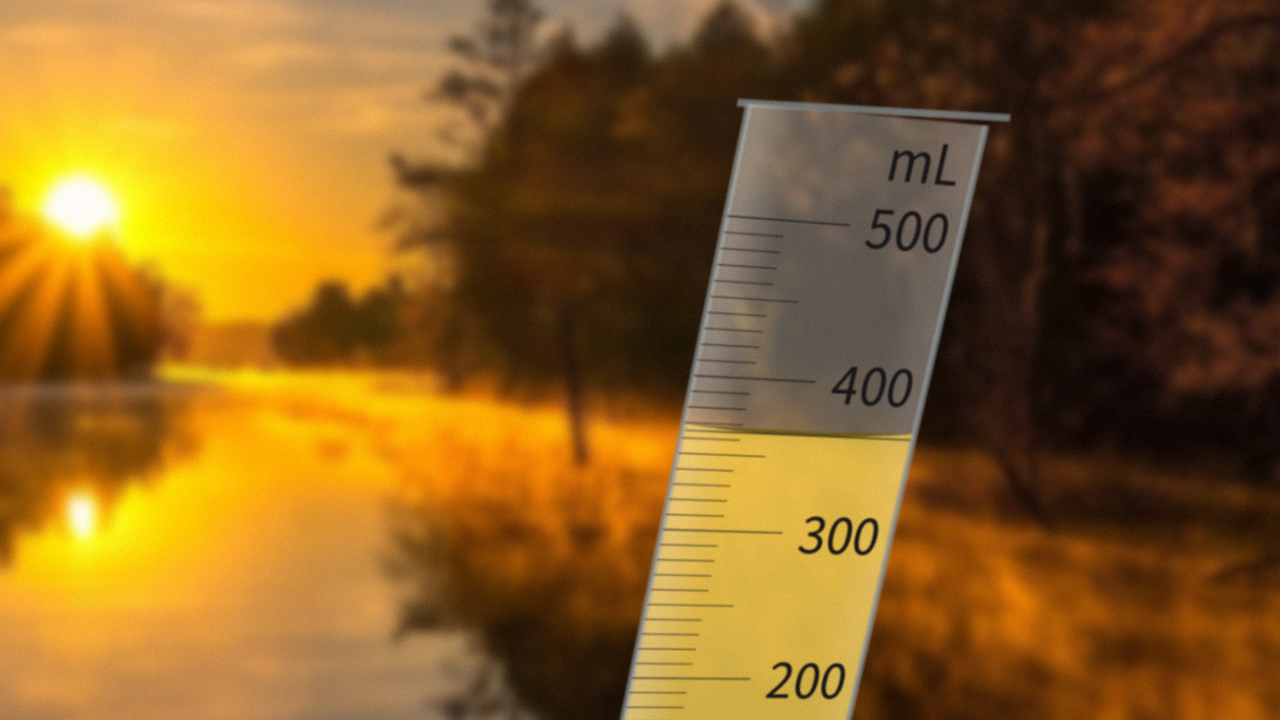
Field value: {"value": 365, "unit": "mL"}
